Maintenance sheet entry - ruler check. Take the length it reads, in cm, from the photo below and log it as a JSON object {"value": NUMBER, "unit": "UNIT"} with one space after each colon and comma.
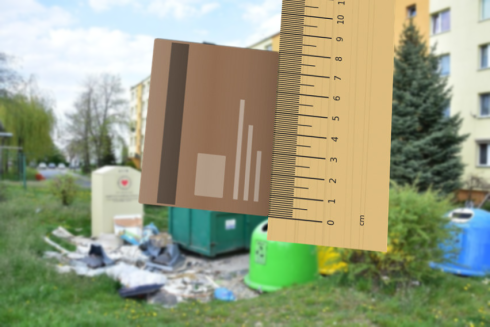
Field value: {"value": 8, "unit": "cm"}
